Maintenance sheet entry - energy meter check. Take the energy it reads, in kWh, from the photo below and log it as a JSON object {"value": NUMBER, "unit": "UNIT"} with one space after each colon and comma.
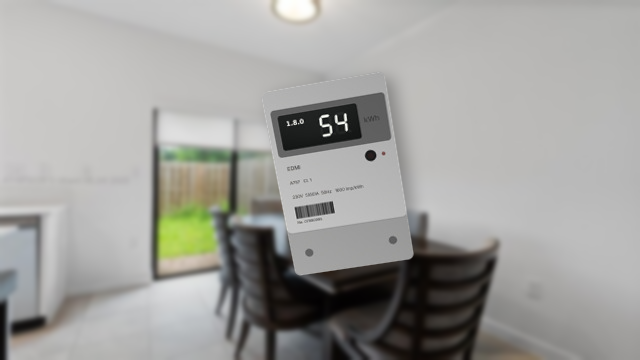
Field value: {"value": 54, "unit": "kWh"}
